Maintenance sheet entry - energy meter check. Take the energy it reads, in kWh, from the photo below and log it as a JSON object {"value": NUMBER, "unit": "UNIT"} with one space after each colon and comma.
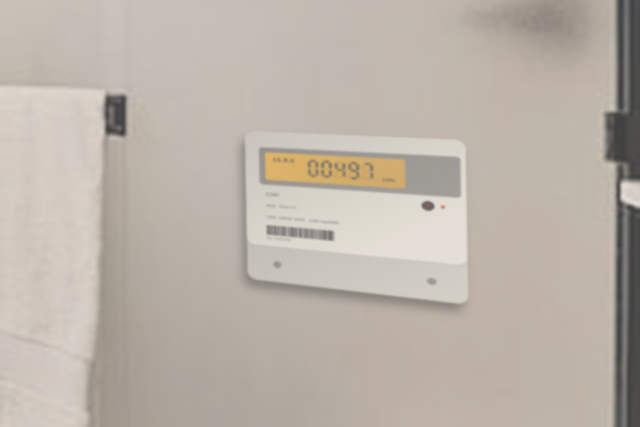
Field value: {"value": 497, "unit": "kWh"}
